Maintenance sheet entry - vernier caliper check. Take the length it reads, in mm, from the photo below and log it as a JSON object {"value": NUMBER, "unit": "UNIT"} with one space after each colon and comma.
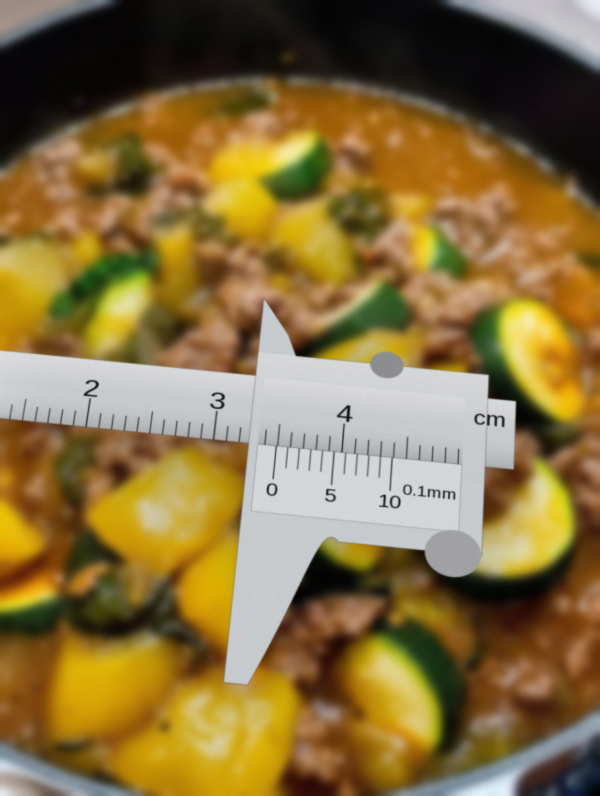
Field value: {"value": 34.9, "unit": "mm"}
